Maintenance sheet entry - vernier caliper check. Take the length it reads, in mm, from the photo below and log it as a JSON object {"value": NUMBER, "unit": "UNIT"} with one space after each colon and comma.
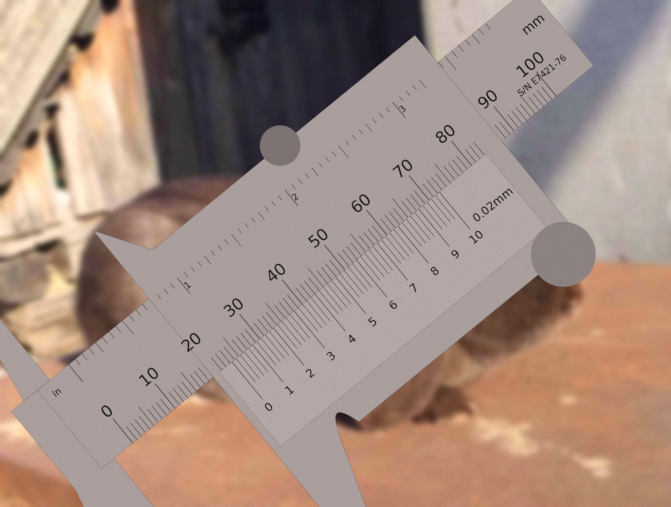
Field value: {"value": 23.4, "unit": "mm"}
